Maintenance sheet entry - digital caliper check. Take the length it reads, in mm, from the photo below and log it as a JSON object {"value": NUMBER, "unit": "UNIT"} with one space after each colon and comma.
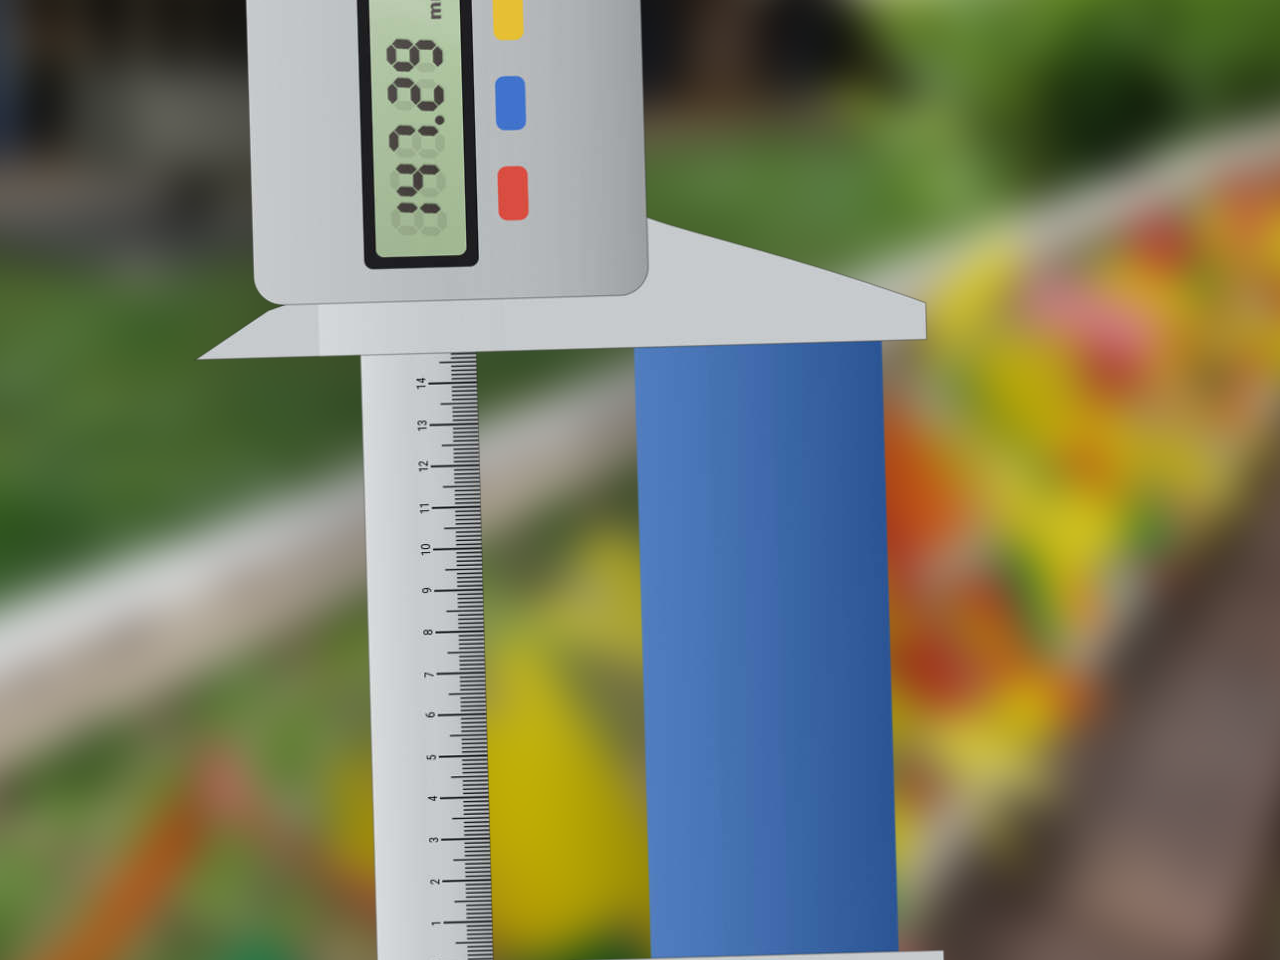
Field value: {"value": 147.29, "unit": "mm"}
